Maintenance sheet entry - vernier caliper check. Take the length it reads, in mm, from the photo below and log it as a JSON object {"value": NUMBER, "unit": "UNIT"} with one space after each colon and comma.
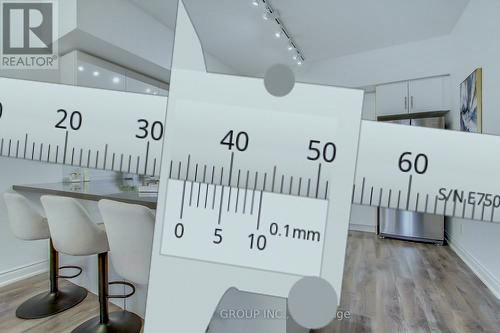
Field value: {"value": 34.8, "unit": "mm"}
